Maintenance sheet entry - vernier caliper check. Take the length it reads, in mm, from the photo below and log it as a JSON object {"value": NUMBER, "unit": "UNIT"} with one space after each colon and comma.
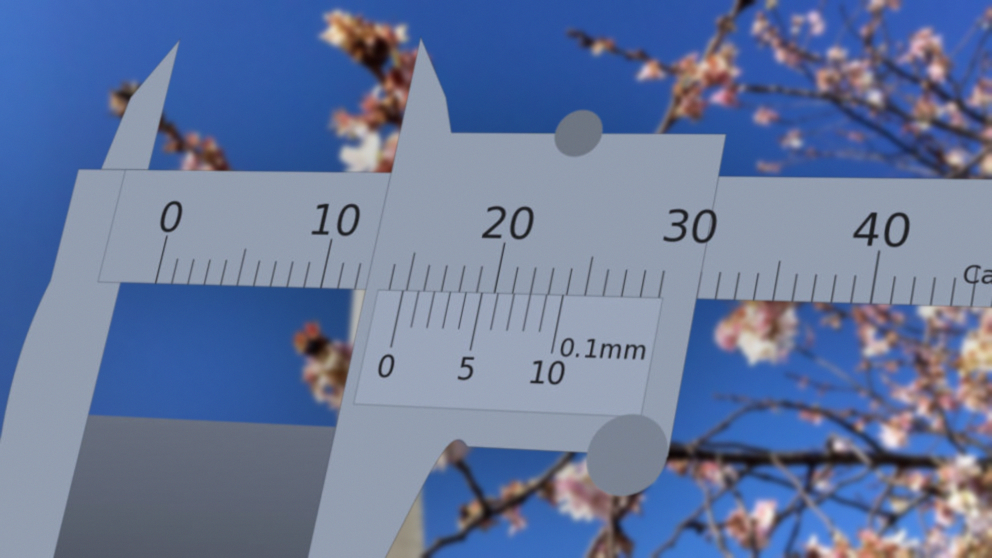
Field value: {"value": 14.8, "unit": "mm"}
